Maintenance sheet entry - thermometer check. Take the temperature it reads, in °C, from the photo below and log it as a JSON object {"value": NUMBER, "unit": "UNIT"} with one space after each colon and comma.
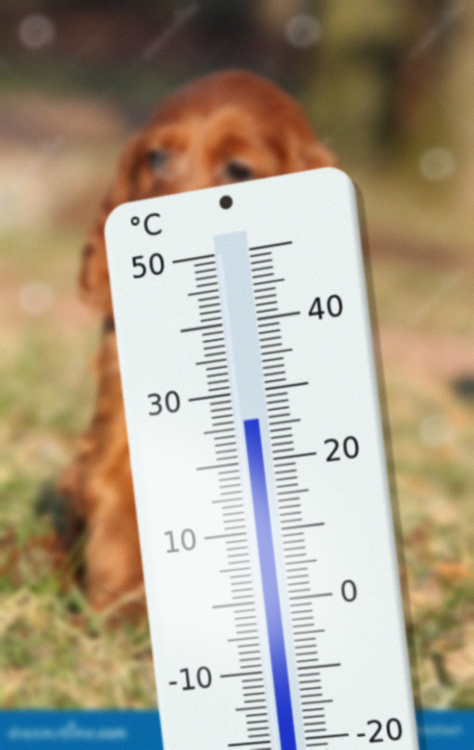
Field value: {"value": 26, "unit": "°C"}
